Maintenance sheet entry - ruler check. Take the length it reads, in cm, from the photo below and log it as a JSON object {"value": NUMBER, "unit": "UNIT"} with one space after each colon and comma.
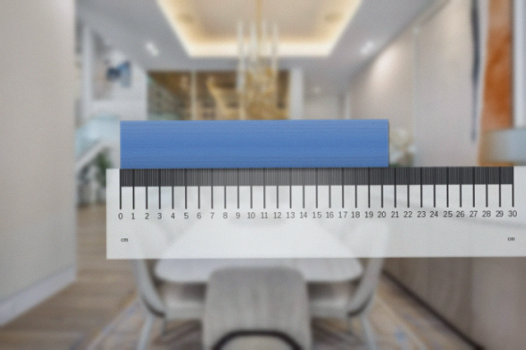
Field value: {"value": 20.5, "unit": "cm"}
